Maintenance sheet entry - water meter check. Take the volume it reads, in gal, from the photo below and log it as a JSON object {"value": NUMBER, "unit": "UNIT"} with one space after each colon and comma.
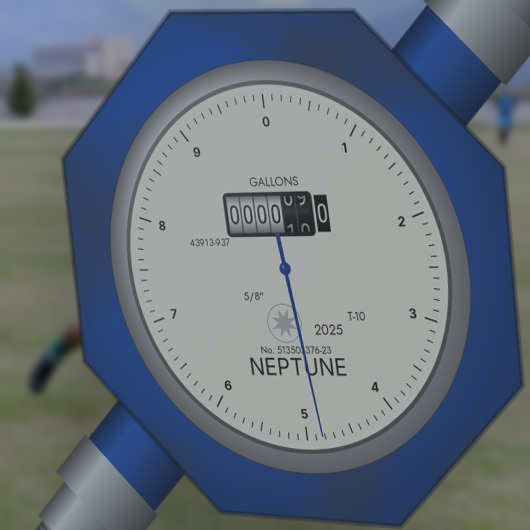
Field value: {"value": 94.8, "unit": "gal"}
